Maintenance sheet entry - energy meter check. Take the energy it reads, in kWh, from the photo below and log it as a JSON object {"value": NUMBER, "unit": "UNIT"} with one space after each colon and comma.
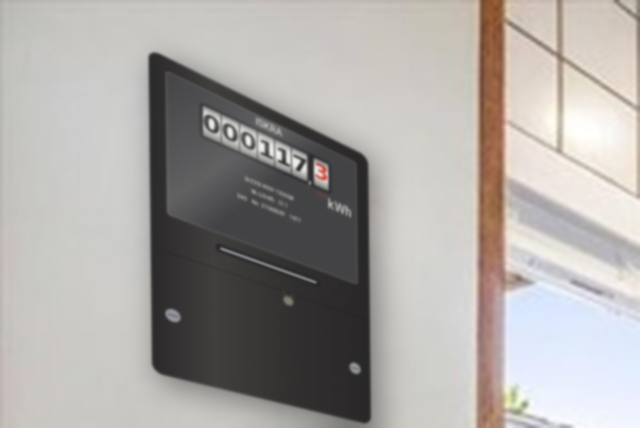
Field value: {"value": 117.3, "unit": "kWh"}
